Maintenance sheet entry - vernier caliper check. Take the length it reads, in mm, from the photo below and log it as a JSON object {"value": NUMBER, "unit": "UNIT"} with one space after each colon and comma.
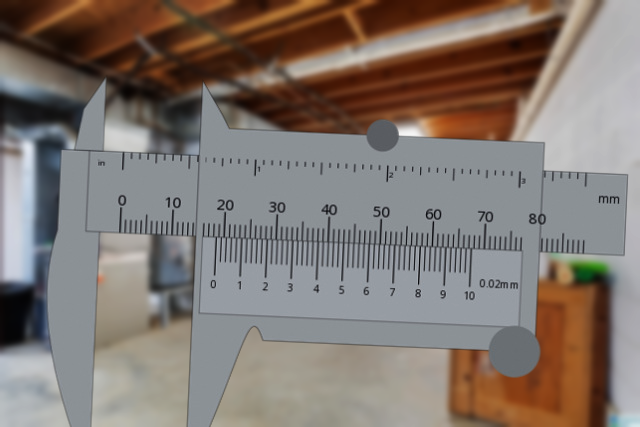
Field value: {"value": 18.5, "unit": "mm"}
